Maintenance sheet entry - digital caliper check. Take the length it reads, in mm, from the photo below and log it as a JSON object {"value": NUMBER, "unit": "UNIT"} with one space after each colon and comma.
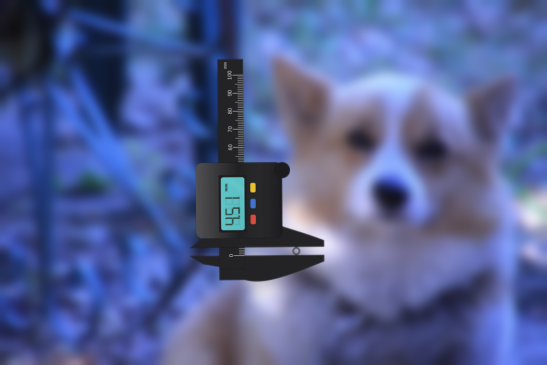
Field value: {"value": 4.51, "unit": "mm"}
